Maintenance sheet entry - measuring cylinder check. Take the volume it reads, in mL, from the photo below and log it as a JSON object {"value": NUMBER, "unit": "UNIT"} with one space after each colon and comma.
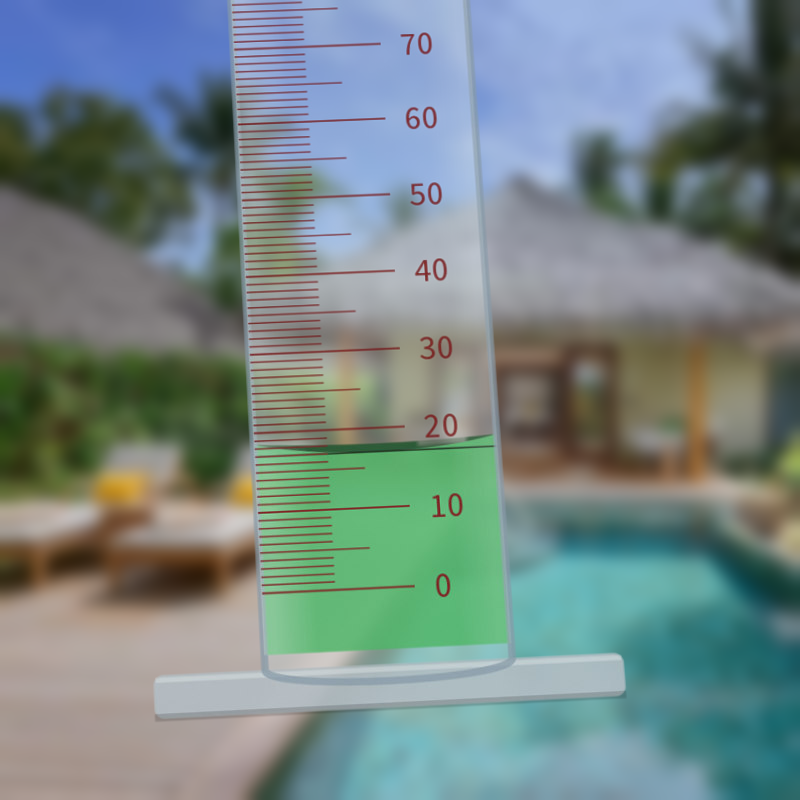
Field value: {"value": 17, "unit": "mL"}
